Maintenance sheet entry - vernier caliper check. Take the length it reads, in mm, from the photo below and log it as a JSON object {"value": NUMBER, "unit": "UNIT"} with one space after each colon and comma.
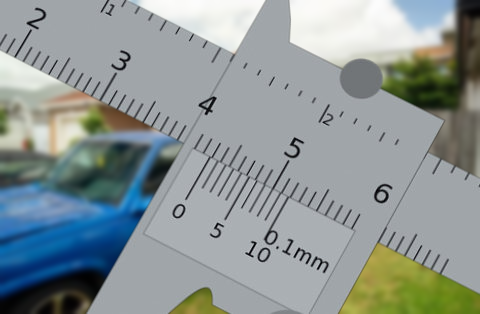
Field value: {"value": 42.8, "unit": "mm"}
